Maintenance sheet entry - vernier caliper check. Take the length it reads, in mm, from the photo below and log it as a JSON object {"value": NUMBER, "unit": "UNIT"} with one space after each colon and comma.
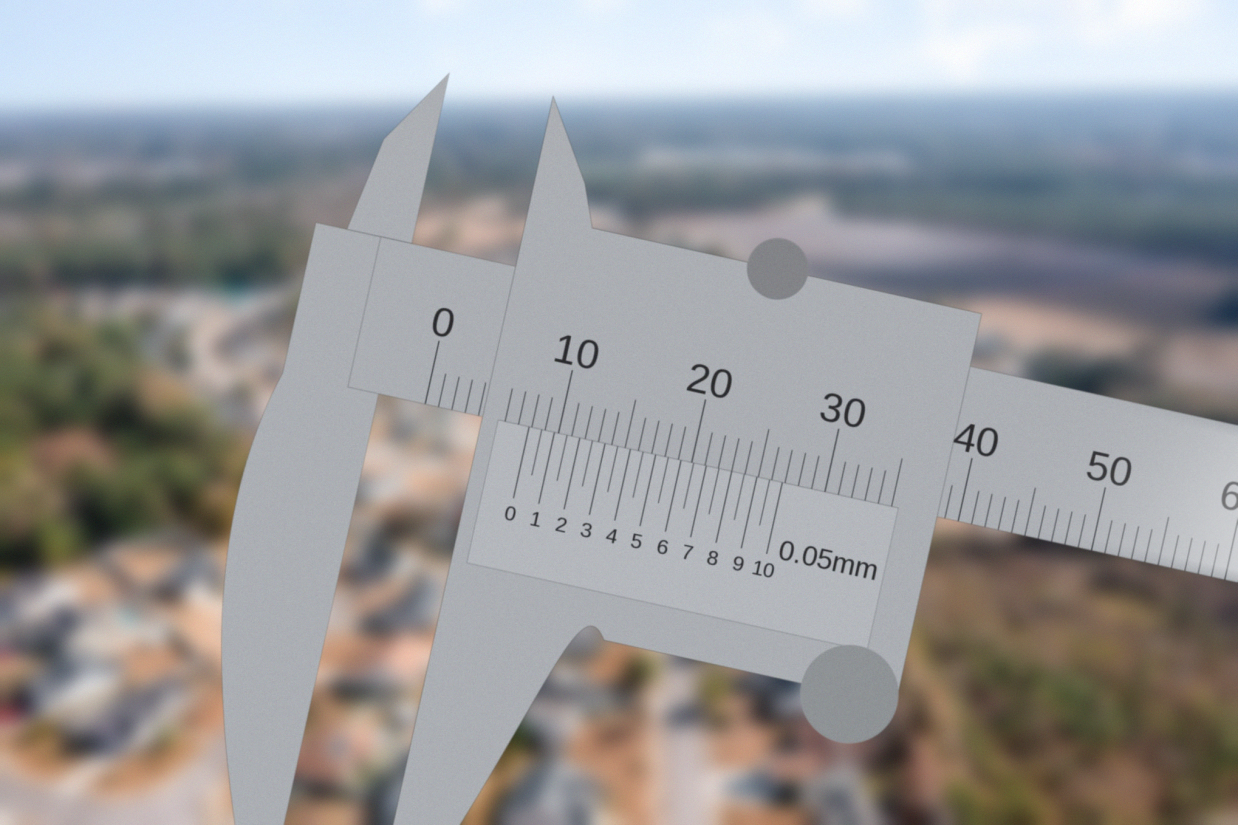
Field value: {"value": 7.8, "unit": "mm"}
